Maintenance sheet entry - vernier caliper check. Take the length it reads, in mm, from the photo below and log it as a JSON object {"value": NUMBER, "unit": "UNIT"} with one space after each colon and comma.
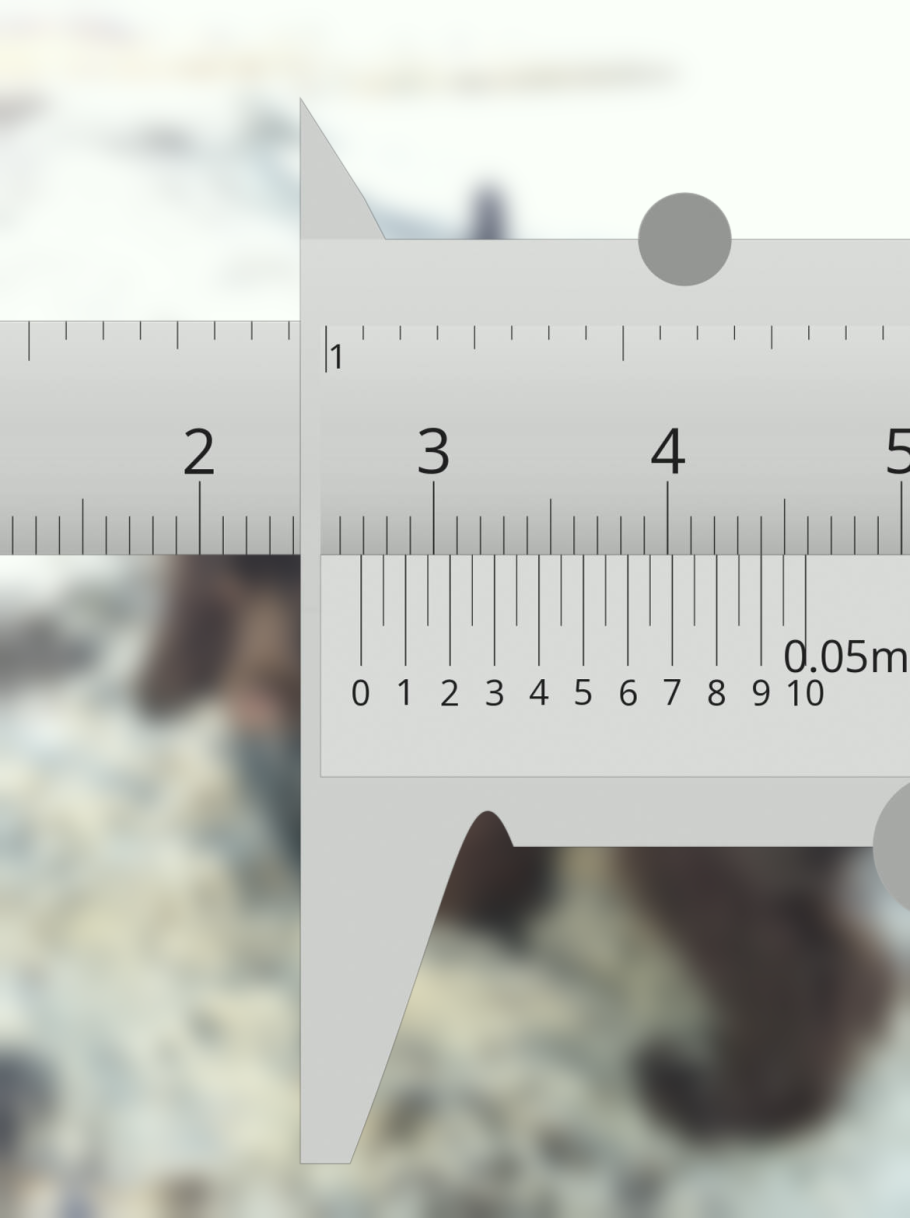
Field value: {"value": 26.90, "unit": "mm"}
